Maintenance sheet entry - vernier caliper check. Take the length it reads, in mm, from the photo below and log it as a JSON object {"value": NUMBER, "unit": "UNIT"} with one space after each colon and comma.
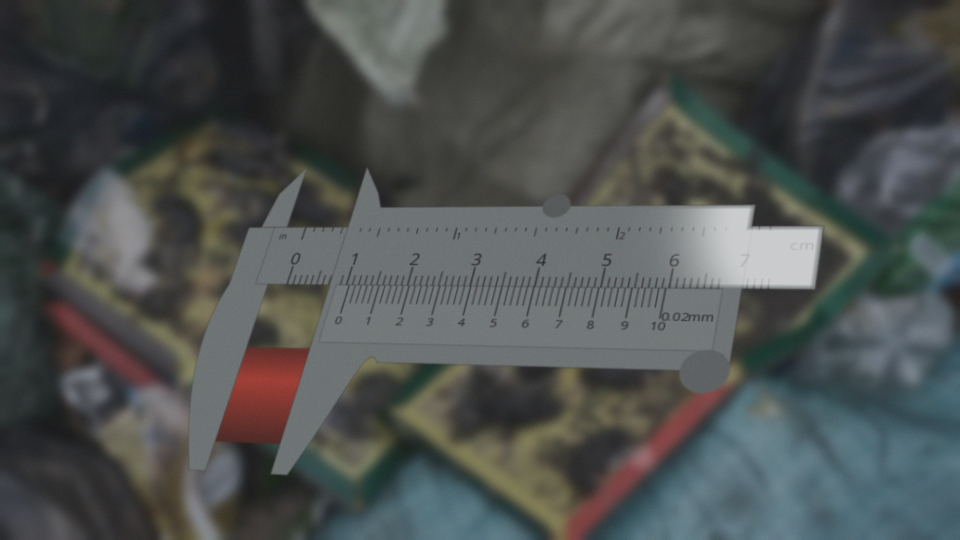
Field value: {"value": 10.5, "unit": "mm"}
